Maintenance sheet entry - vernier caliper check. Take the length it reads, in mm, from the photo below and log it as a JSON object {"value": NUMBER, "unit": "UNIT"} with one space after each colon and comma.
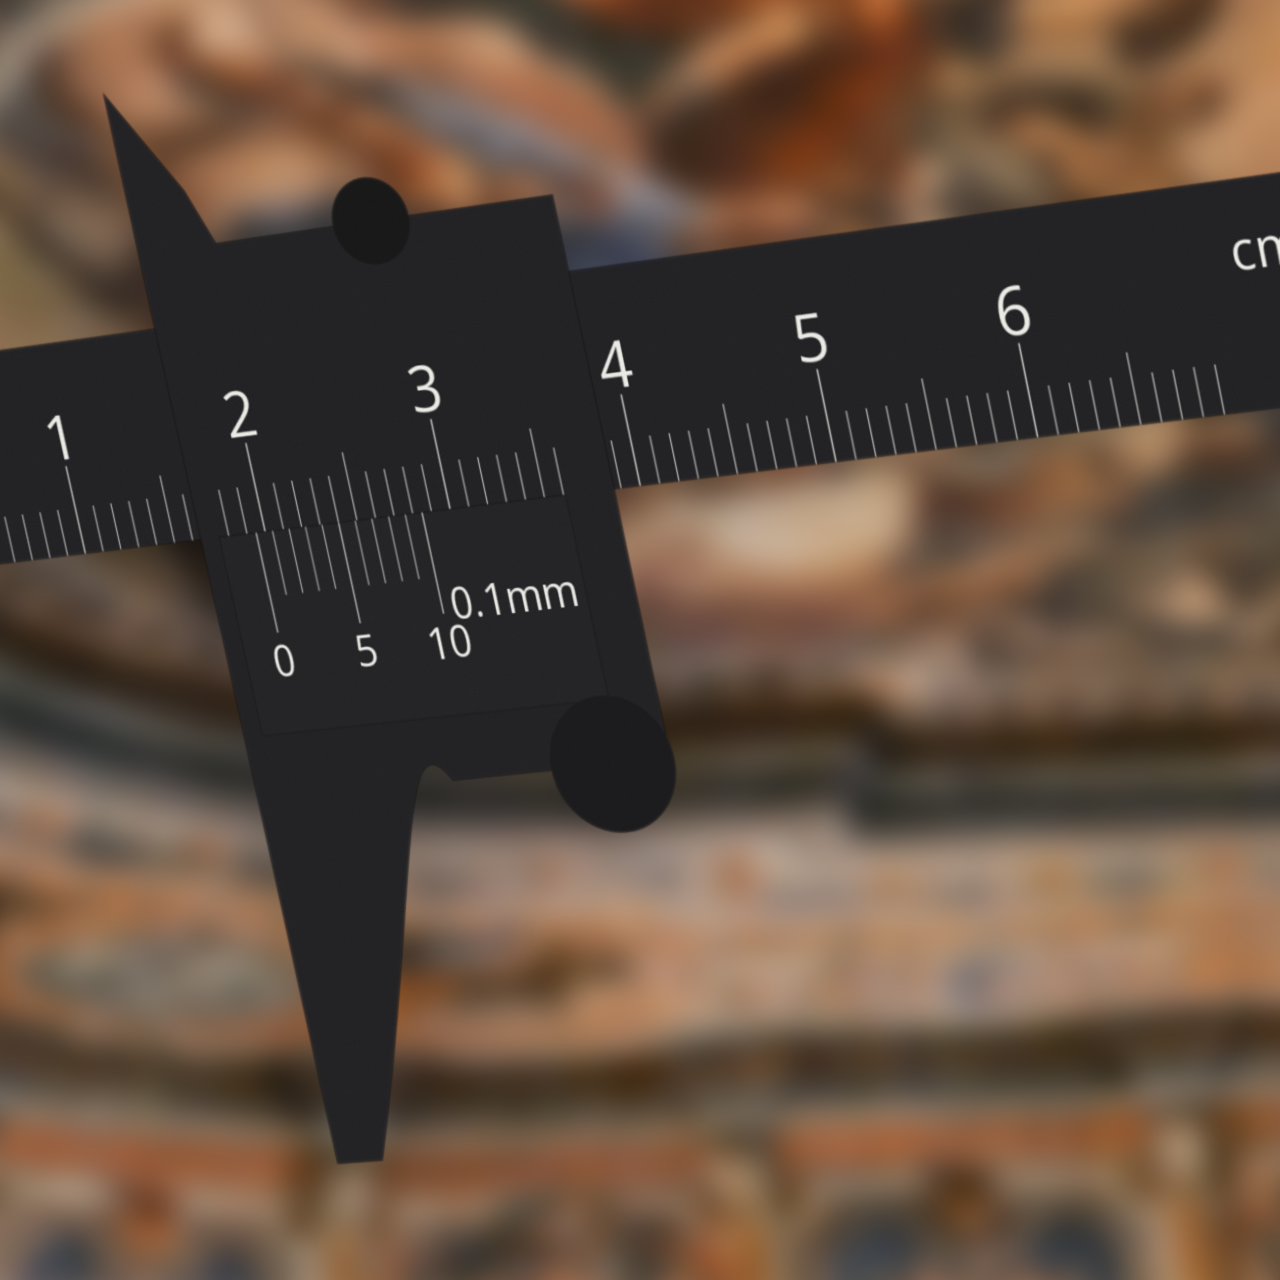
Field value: {"value": 19.5, "unit": "mm"}
